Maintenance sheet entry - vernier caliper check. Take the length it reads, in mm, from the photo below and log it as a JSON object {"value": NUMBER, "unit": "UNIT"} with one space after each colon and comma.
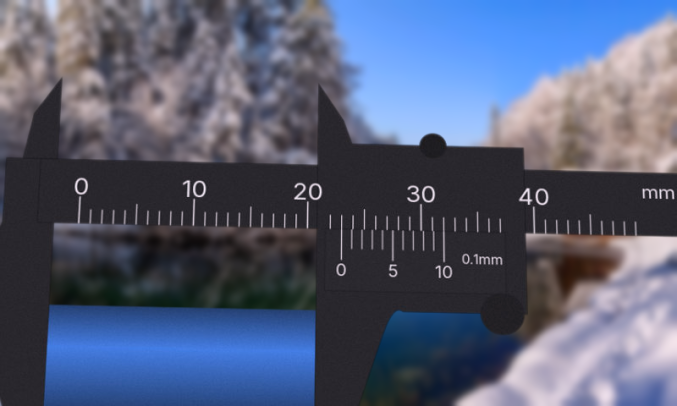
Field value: {"value": 23.0, "unit": "mm"}
